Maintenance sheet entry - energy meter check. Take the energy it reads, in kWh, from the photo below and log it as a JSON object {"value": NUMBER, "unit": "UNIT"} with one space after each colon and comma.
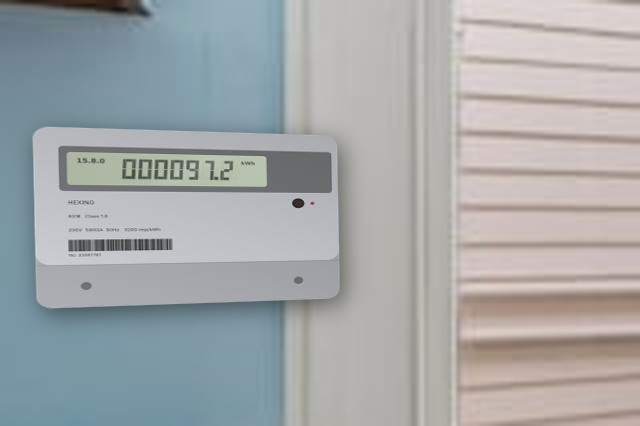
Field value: {"value": 97.2, "unit": "kWh"}
